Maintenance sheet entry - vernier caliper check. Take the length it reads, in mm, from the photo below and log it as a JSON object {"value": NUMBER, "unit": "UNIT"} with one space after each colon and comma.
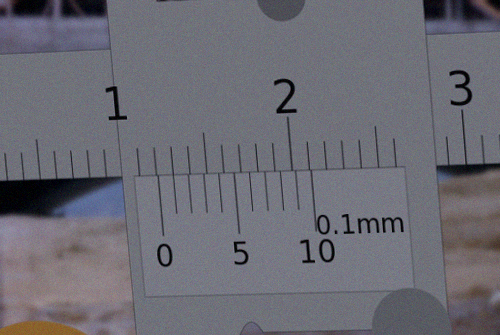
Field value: {"value": 12.1, "unit": "mm"}
